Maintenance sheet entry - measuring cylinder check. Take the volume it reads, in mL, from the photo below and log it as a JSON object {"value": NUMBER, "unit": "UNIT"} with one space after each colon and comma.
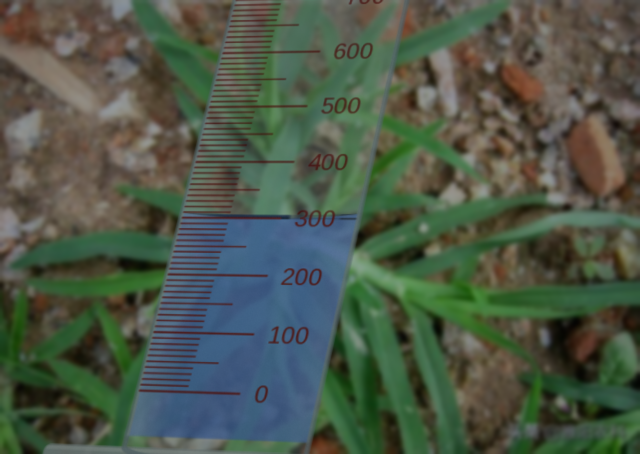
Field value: {"value": 300, "unit": "mL"}
